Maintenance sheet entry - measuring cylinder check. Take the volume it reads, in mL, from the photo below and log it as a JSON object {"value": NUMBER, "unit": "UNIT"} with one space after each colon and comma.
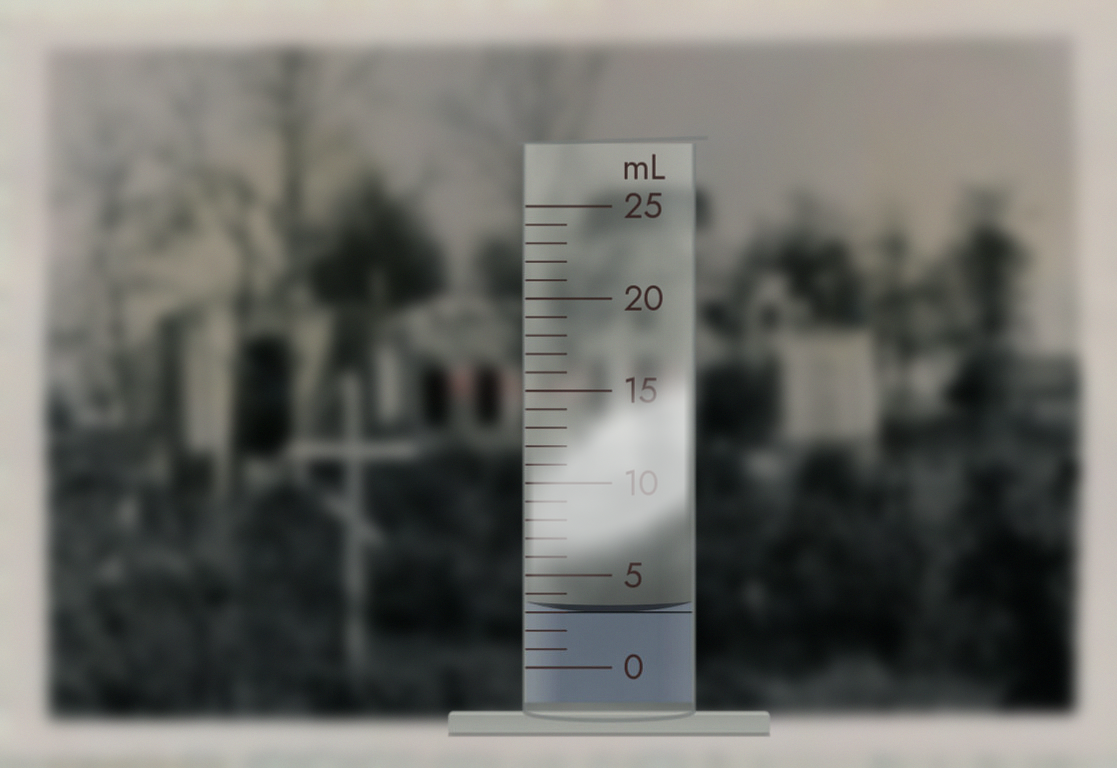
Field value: {"value": 3, "unit": "mL"}
